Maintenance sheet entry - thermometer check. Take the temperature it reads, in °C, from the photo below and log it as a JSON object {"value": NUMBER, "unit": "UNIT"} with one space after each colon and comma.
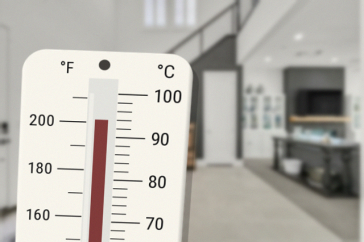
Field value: {"value": 94, "unit": "°C"}
